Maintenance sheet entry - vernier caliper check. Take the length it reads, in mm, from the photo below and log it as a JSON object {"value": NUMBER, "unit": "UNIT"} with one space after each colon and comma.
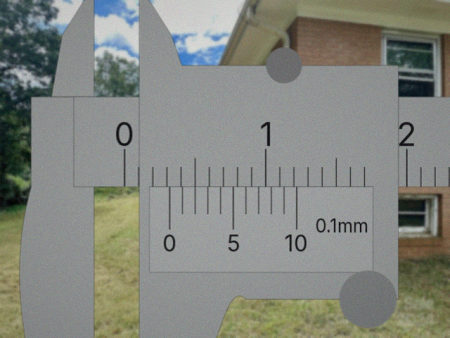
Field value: {"value": 3.2, "unit": "mm"}
